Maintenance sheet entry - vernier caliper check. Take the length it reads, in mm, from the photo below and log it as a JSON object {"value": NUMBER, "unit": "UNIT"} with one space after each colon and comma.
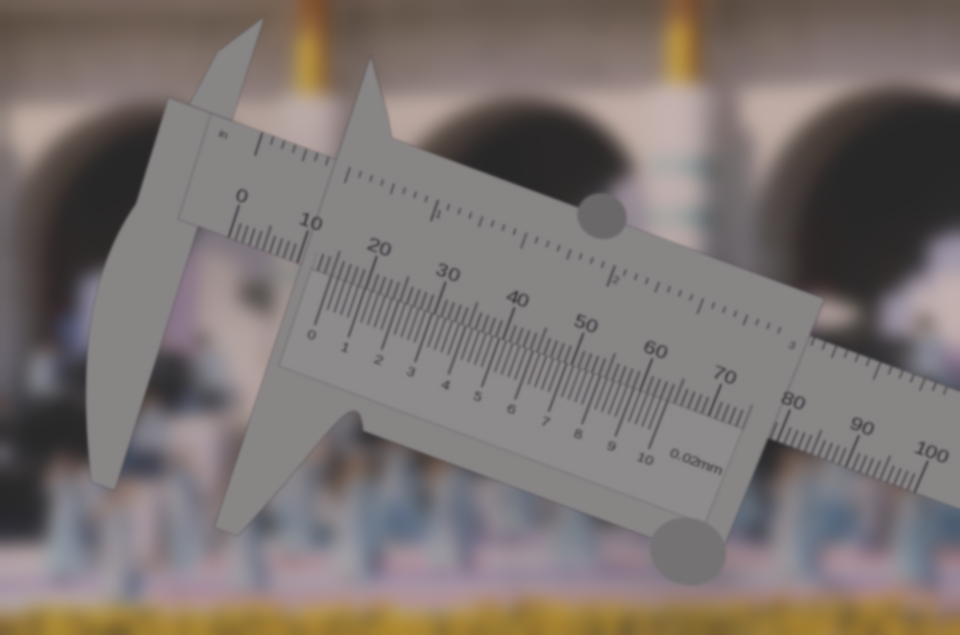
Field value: {"value": 15.0, "unit": "mm"}
